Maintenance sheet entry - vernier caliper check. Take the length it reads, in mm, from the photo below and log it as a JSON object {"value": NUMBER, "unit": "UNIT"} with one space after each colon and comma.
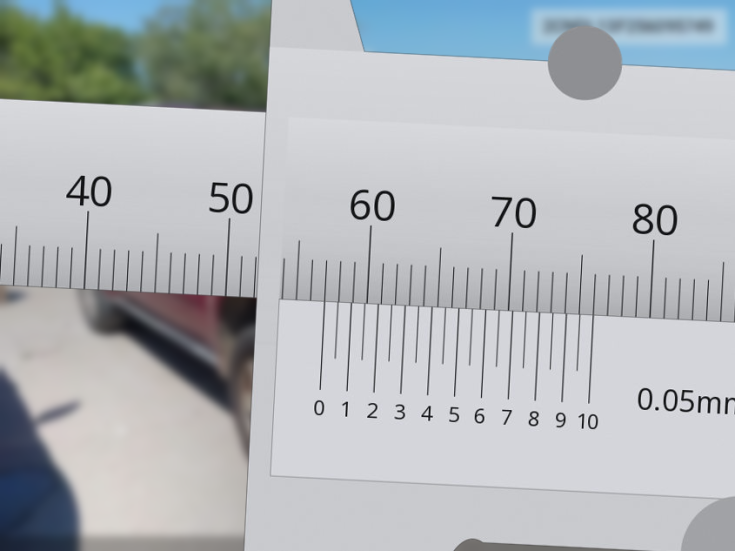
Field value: {"value": 57.0, "unit": "mm"}
